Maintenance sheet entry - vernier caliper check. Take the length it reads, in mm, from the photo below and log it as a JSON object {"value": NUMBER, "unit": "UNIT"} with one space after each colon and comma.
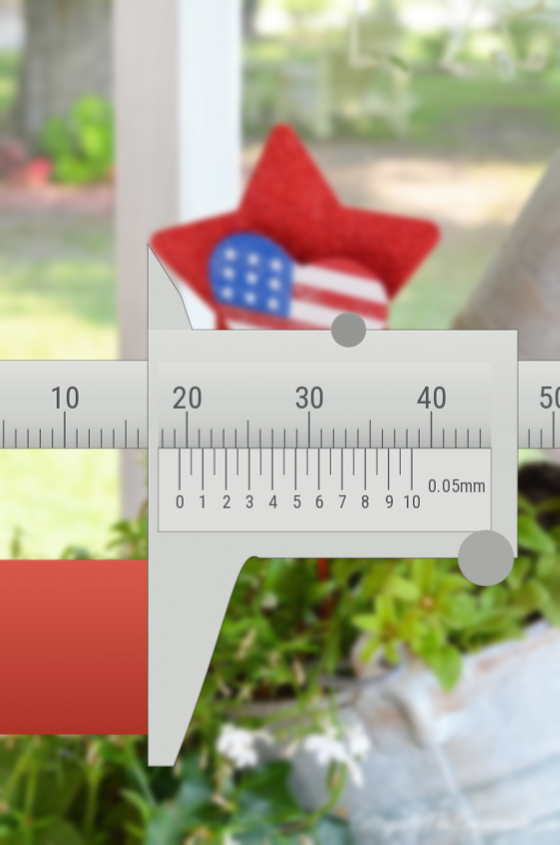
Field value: {"value": 19.4, "unit": "mm"}
